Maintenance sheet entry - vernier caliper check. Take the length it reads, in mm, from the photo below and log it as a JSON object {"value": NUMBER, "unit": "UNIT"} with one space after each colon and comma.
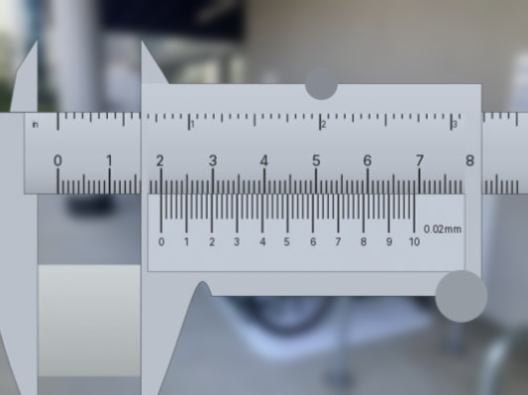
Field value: {"value": 20.0, "unit": "mm"}
